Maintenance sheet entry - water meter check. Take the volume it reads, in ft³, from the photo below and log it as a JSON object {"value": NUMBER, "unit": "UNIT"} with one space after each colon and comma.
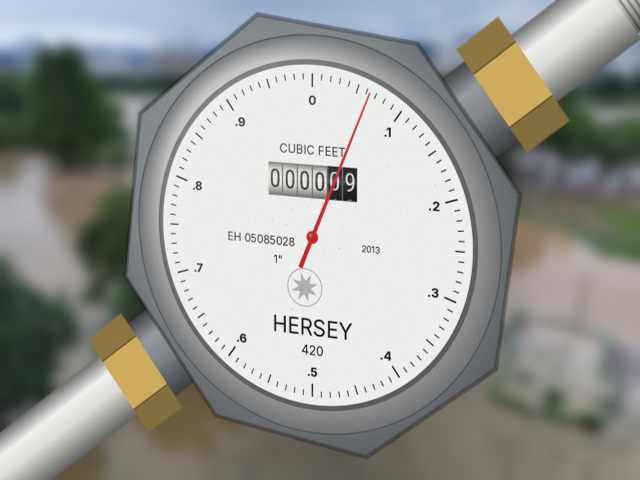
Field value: {"value": 9.06, "unit": "ft³"}
